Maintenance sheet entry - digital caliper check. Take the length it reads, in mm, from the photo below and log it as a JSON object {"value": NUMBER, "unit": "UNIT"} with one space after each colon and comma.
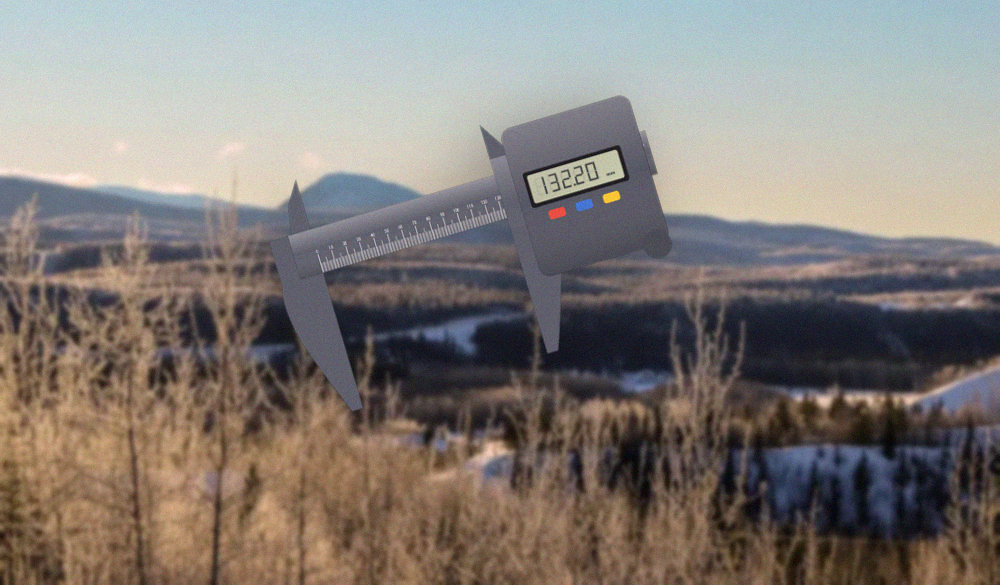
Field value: {"value": 132.20, "unit": "mm"}
